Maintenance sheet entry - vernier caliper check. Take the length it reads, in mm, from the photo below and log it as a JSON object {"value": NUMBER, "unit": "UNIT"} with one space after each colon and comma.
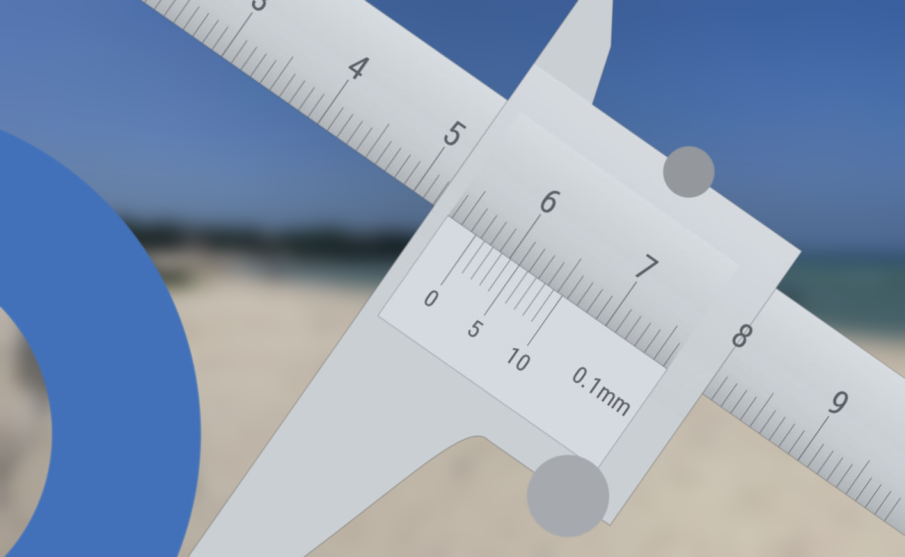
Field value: {"value": 56.5, "unit": "mm"}
